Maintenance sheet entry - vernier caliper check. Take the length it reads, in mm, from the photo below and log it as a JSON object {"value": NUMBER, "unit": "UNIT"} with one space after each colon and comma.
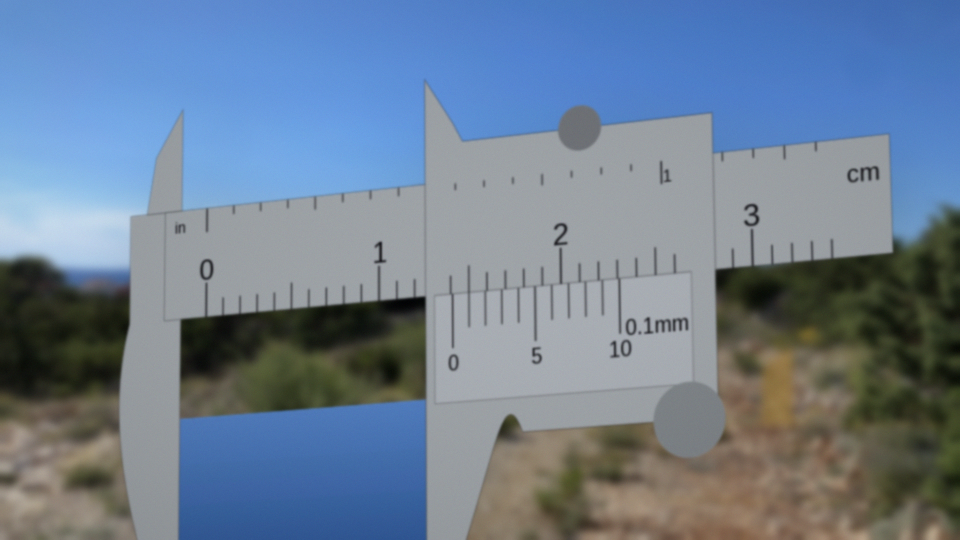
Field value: {"value": 14.1, "unit": "mm"}
